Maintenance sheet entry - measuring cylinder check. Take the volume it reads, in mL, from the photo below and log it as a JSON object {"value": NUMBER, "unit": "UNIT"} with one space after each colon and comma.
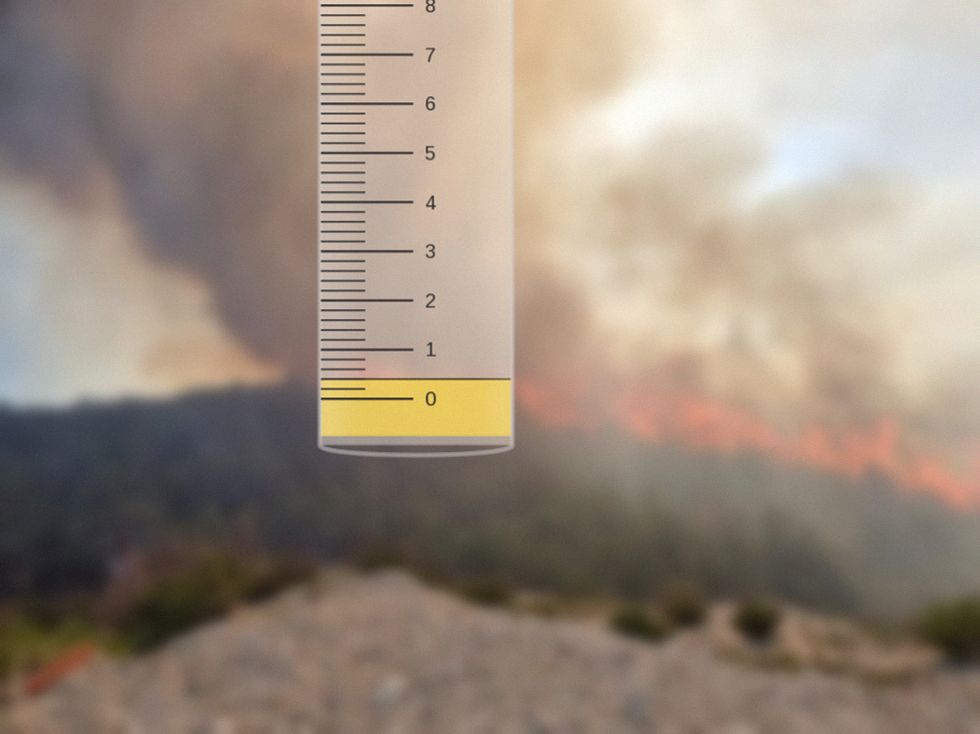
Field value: {"value": 0.4, "unit": "mL"}
